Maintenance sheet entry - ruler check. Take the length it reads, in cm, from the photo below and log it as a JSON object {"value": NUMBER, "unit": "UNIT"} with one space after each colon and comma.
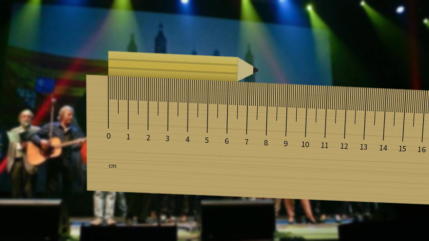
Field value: {"value": 7.5, "unit": "cm"}
